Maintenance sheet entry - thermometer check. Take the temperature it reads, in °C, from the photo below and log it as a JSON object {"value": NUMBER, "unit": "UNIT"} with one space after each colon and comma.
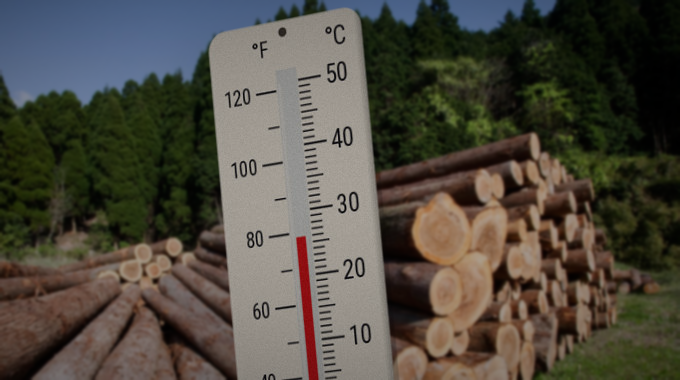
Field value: {"value": 26, "unit": "°C"}
